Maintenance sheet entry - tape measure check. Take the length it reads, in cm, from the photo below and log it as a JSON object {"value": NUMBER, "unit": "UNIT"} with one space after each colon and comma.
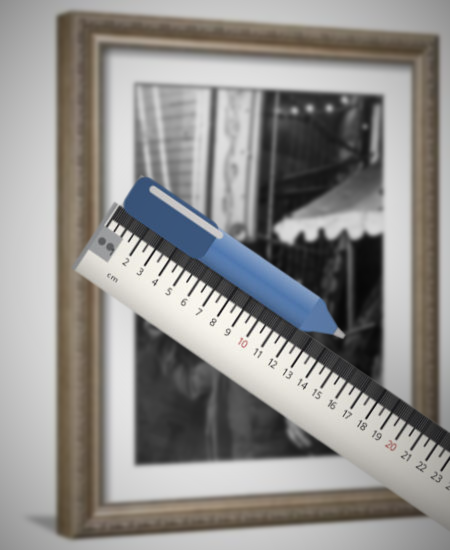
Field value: {"value": 14.5, "unit": "cm"}
